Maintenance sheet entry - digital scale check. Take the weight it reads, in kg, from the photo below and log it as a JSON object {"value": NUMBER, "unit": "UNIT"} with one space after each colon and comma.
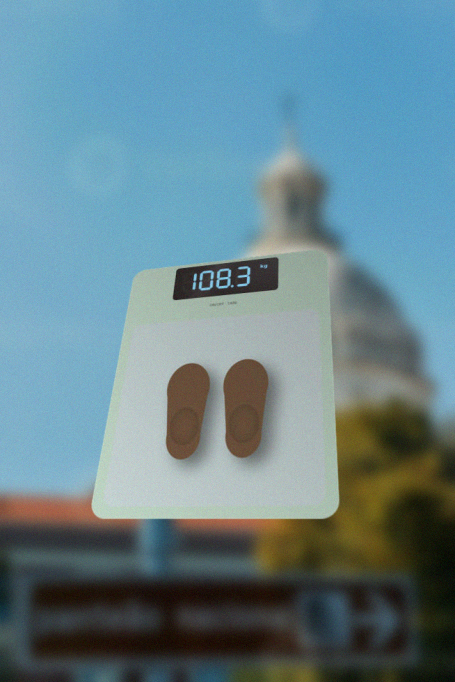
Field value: {"value": 108.3, "unit": "kg"}
